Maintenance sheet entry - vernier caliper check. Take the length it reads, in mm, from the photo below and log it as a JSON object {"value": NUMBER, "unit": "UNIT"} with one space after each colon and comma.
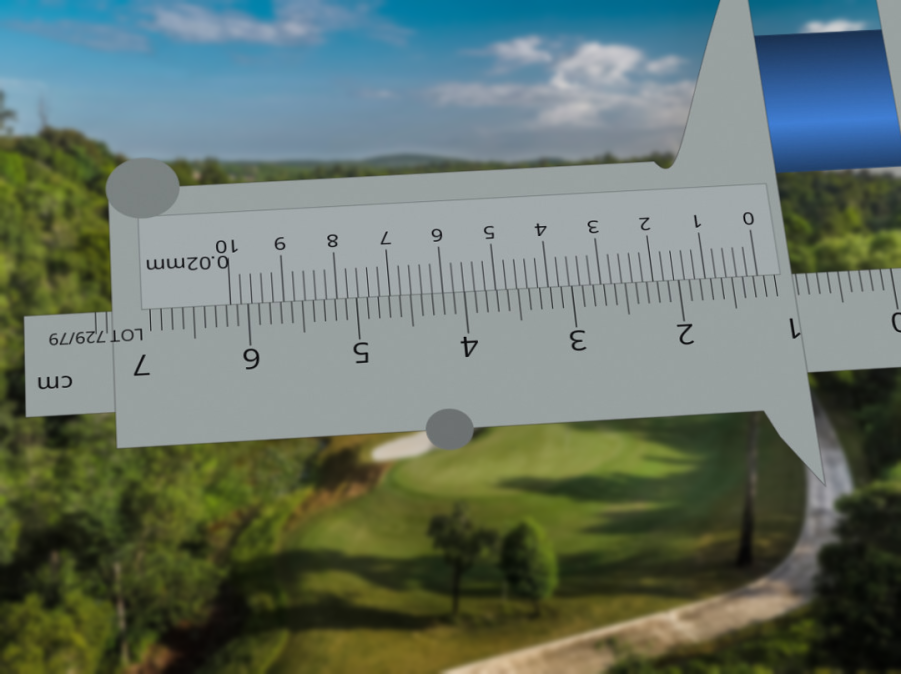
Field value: {"value": 12.6, "unit": "mm"}
